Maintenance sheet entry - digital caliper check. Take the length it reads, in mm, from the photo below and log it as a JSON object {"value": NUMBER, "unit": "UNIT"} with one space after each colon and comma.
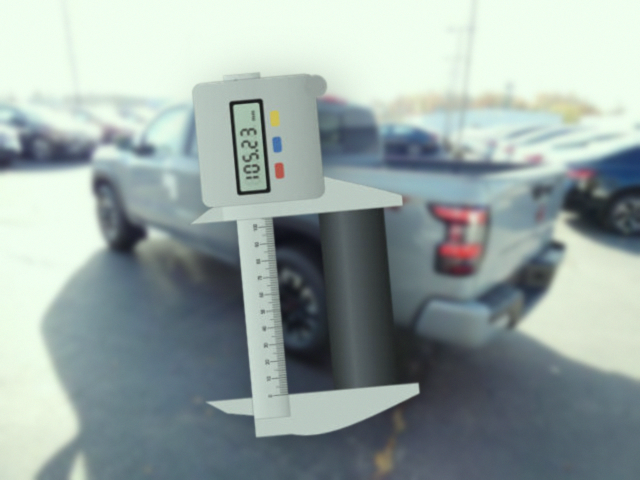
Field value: {"value": 105.23, "unit": "mm"}
